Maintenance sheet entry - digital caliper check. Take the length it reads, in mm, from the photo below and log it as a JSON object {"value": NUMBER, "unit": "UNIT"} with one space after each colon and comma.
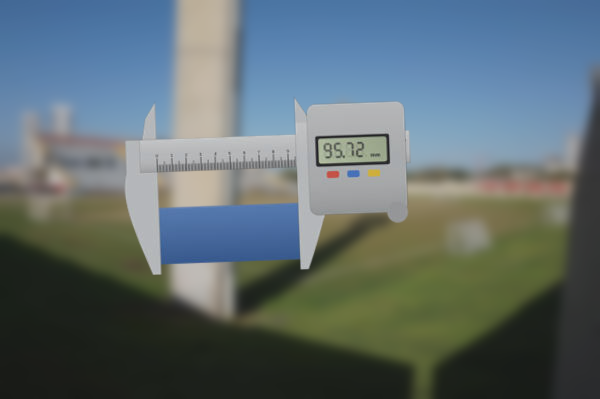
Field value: {"value": 95.72, "unit": "mm"}
